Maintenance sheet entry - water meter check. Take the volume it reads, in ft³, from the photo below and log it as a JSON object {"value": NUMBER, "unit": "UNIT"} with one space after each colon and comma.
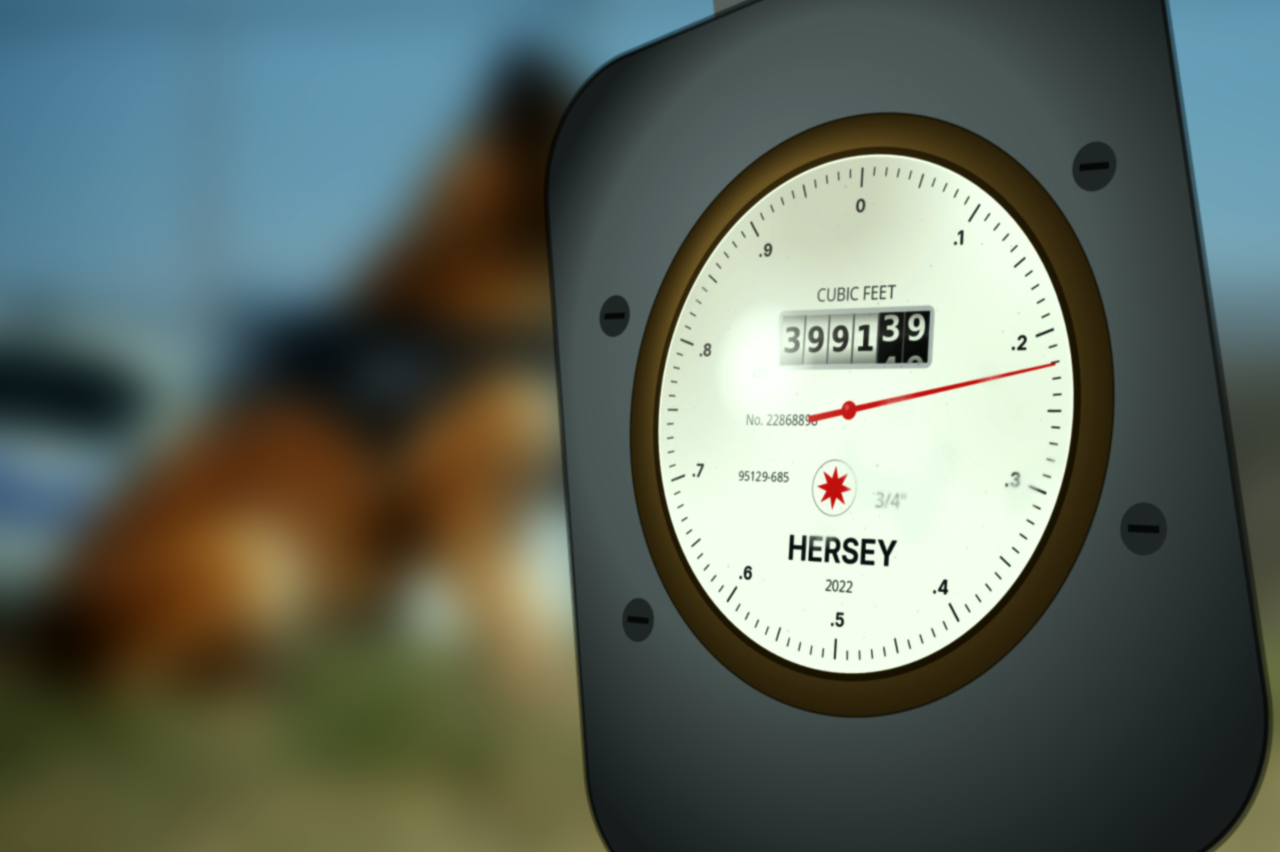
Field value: {"value": 399139.22, "unit": "ft³"}
